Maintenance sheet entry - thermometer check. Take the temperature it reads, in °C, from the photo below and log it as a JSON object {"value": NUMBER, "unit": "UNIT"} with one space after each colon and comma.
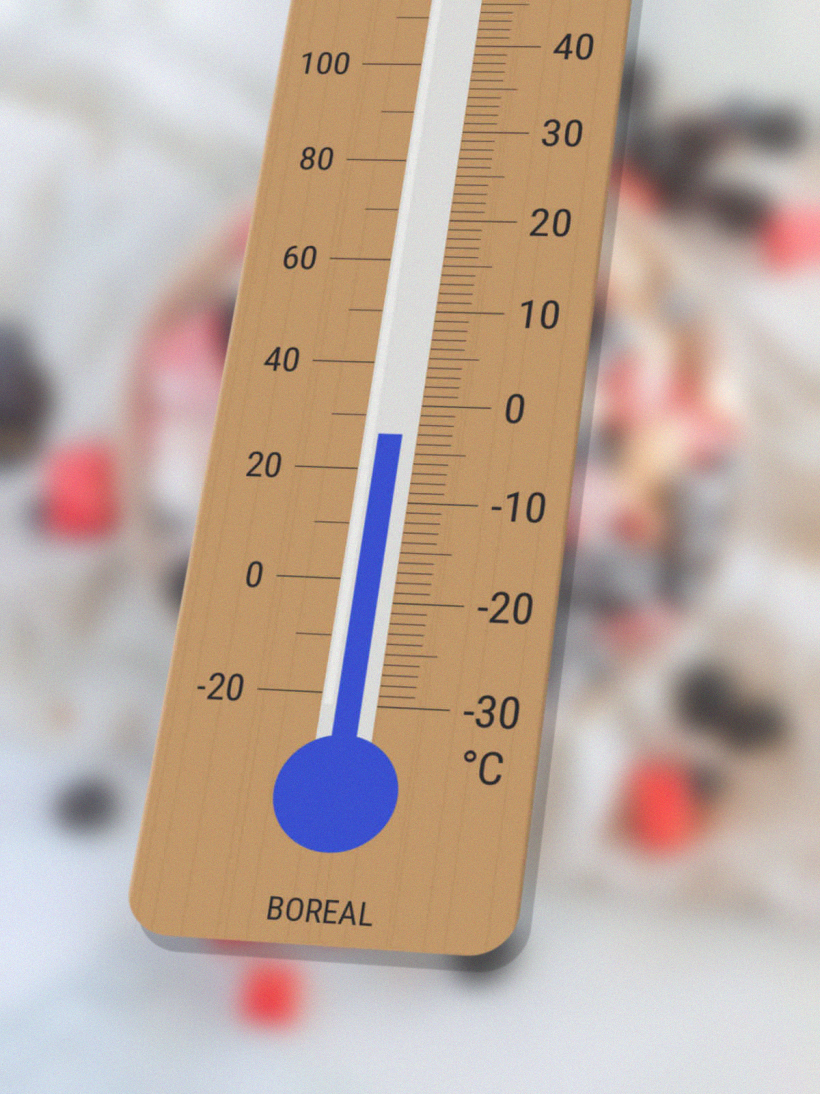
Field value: {"value": -3, "unit": "°C"}
